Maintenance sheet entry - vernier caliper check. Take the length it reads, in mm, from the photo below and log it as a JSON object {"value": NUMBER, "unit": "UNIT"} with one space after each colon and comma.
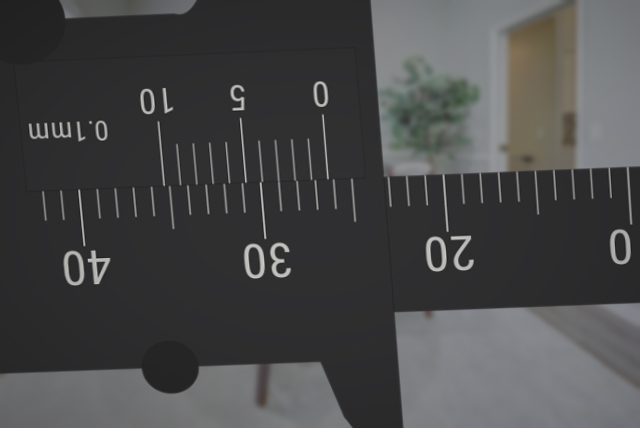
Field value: {"value": 26.3, "unit": "mm"}
